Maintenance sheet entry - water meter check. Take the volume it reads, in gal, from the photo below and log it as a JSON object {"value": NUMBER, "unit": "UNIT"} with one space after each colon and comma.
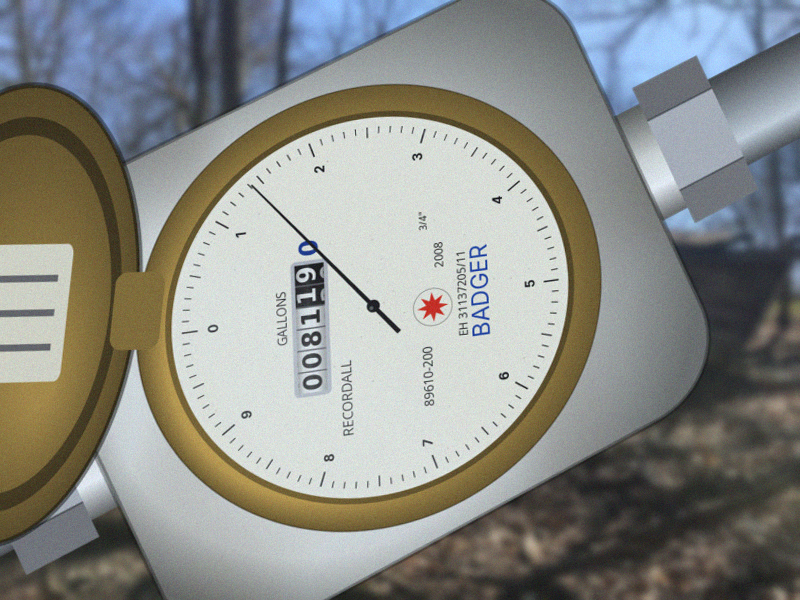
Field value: {"value": 81191.4, "unit": "gal"}
